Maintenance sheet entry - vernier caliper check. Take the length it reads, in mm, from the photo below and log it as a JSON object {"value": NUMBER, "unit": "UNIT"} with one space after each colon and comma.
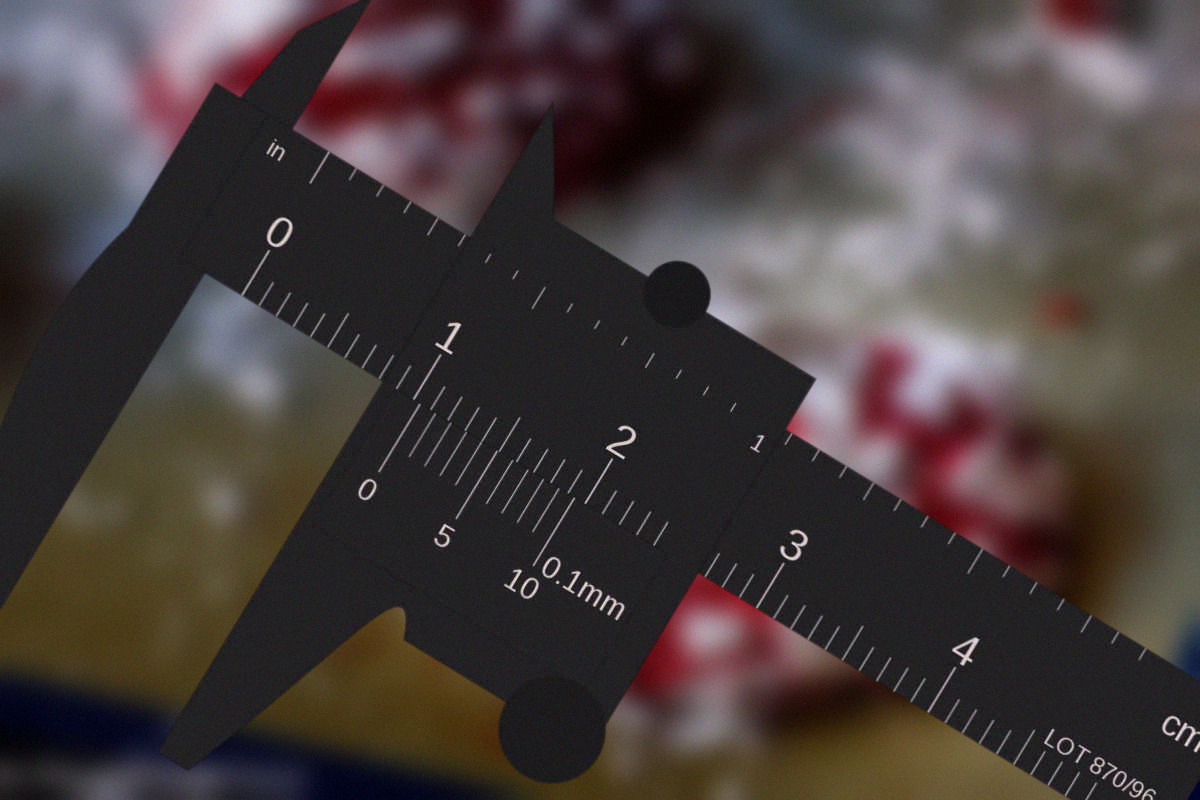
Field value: {"value": 10.4, "unit": "mm"}
